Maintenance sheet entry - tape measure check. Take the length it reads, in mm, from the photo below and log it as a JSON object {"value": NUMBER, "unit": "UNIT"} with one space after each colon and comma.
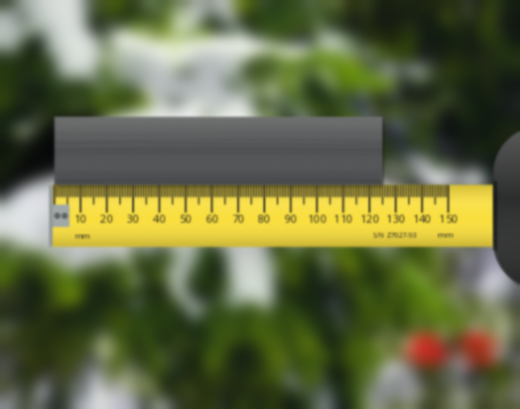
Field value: {"value": 125, "unit": "mm"}
